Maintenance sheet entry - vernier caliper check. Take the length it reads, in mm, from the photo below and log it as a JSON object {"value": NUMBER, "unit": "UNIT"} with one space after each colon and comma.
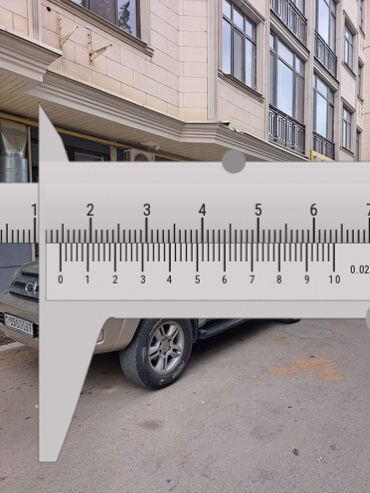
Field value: {"value": 14.6, "unit": "mm"}
